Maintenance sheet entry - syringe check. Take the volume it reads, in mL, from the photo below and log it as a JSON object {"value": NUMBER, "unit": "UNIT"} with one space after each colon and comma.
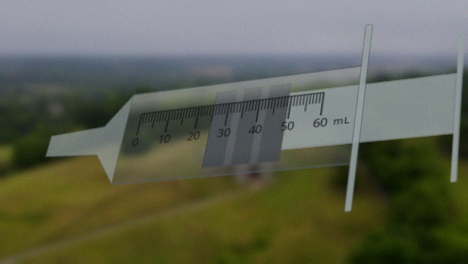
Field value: {"value": 25, "unit": "mL"}
